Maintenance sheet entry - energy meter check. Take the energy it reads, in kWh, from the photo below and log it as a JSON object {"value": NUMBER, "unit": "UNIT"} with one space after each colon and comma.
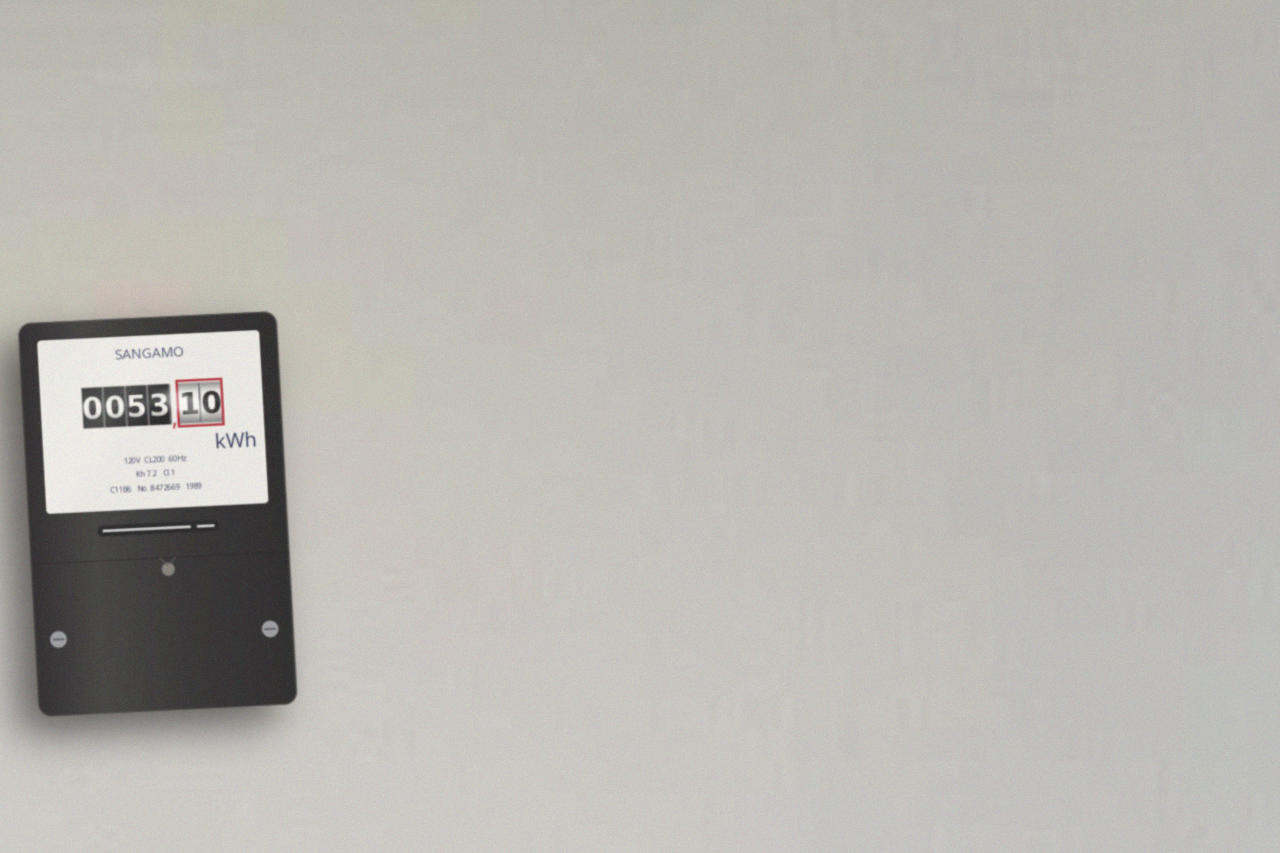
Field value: {"value": 53.10, "unit": "kWh"}
